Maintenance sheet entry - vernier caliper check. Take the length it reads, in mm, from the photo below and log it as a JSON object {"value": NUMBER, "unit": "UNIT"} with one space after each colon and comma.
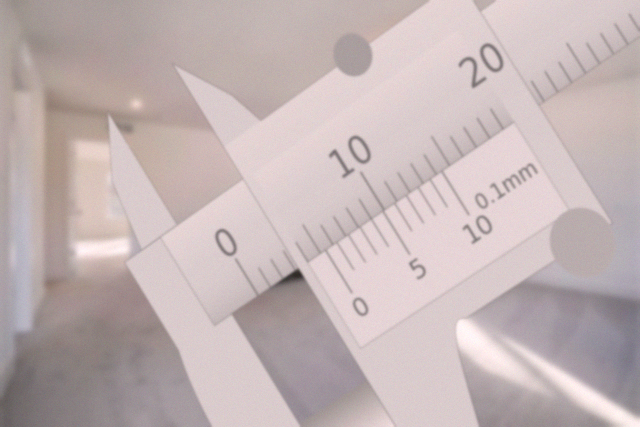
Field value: {"value": 5.4, "unit": "mm"}
